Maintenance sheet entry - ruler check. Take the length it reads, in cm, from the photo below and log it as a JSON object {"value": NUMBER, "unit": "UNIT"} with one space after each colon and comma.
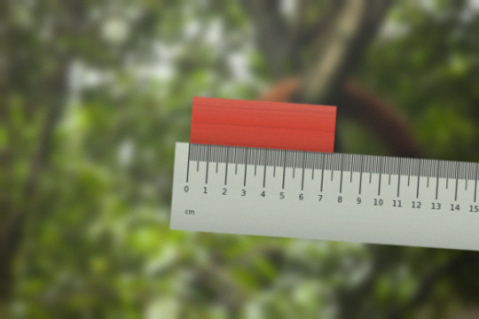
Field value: {"value": 7.5, "unit": "cm"}
